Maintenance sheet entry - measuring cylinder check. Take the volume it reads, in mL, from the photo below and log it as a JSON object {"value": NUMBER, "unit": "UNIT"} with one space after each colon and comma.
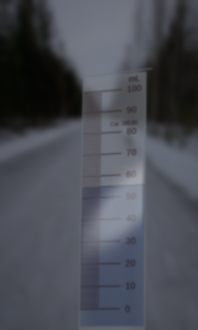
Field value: {"value": 55, "unit": "mL"}
